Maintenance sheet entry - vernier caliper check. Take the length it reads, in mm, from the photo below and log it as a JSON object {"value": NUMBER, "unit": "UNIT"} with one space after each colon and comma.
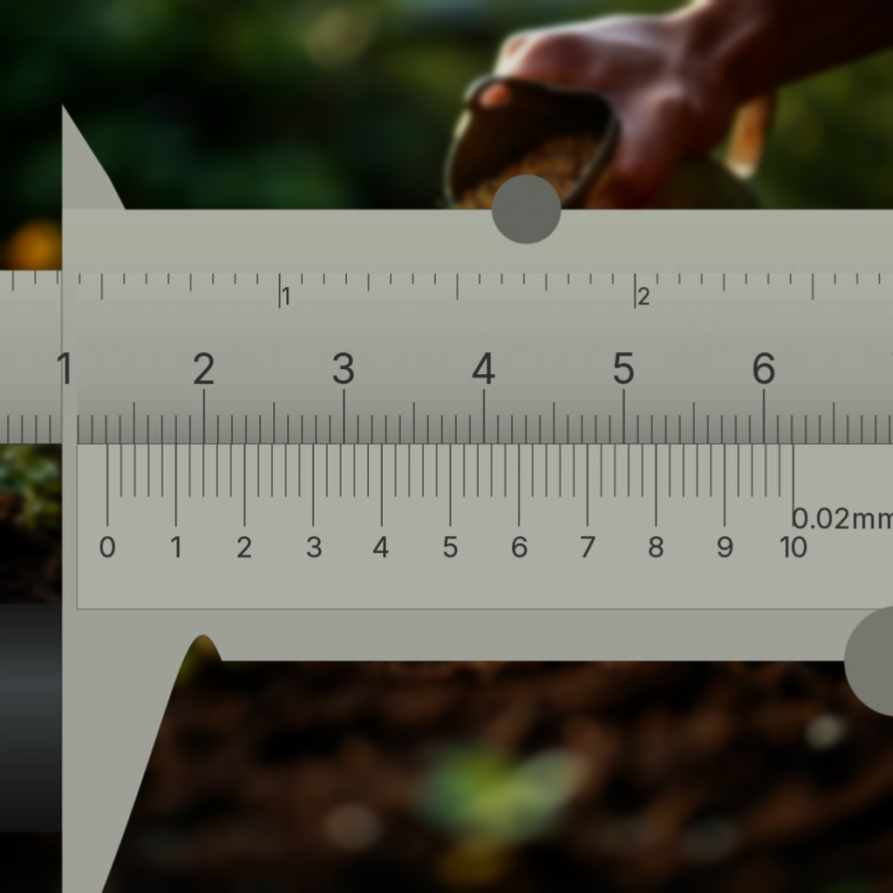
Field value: {"value": 13.1, "unit": "mm"}
